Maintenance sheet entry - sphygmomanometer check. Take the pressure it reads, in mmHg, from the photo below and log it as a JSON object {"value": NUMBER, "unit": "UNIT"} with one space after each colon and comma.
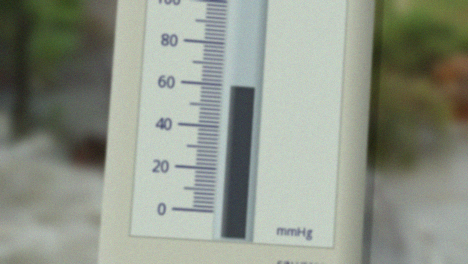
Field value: {"value": 60, "unit": "mmHg"}
